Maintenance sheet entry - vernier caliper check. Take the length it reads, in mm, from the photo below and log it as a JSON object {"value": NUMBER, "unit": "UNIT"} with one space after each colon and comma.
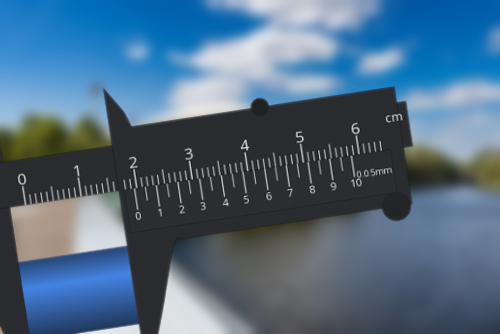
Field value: {"value": 19.6, "unit": "mm"}
